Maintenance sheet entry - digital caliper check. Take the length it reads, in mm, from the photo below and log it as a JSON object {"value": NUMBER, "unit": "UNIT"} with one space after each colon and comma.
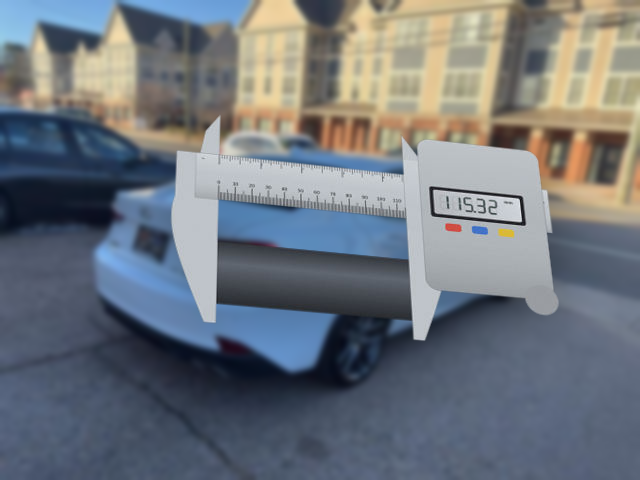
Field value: {"value": 115.32, "unit": "mm"}
